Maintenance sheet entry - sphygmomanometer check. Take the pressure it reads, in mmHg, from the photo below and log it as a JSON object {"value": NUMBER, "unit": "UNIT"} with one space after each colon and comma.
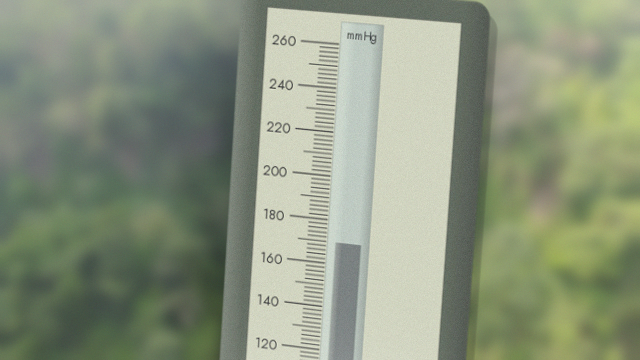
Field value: {"value": 170, "unit": "mmHg"}
